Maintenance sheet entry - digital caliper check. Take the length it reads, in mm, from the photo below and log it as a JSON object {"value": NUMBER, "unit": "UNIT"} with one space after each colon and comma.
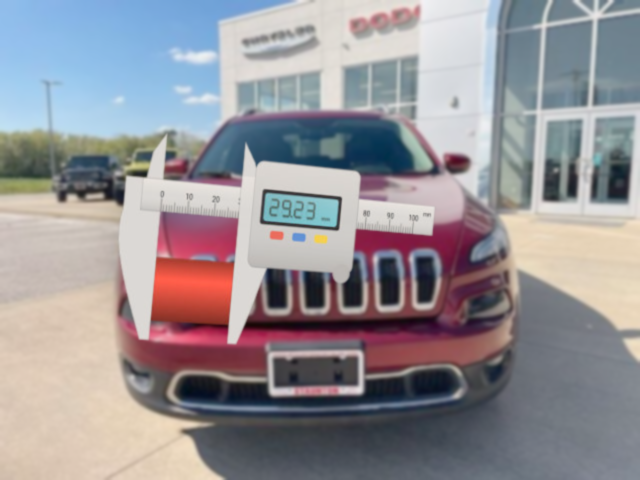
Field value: {"value": 29.23, "unit": "mm"}
